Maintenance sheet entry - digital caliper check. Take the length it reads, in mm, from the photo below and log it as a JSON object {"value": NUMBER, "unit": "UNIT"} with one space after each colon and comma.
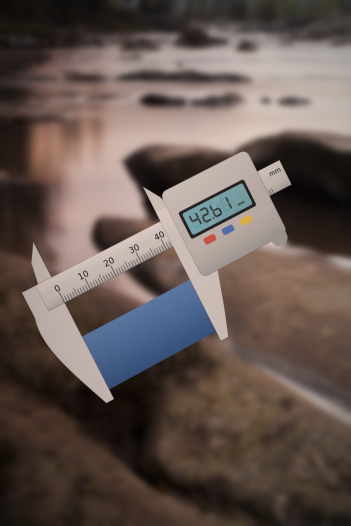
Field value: {"value": 42.61, "unit": "mm"}
